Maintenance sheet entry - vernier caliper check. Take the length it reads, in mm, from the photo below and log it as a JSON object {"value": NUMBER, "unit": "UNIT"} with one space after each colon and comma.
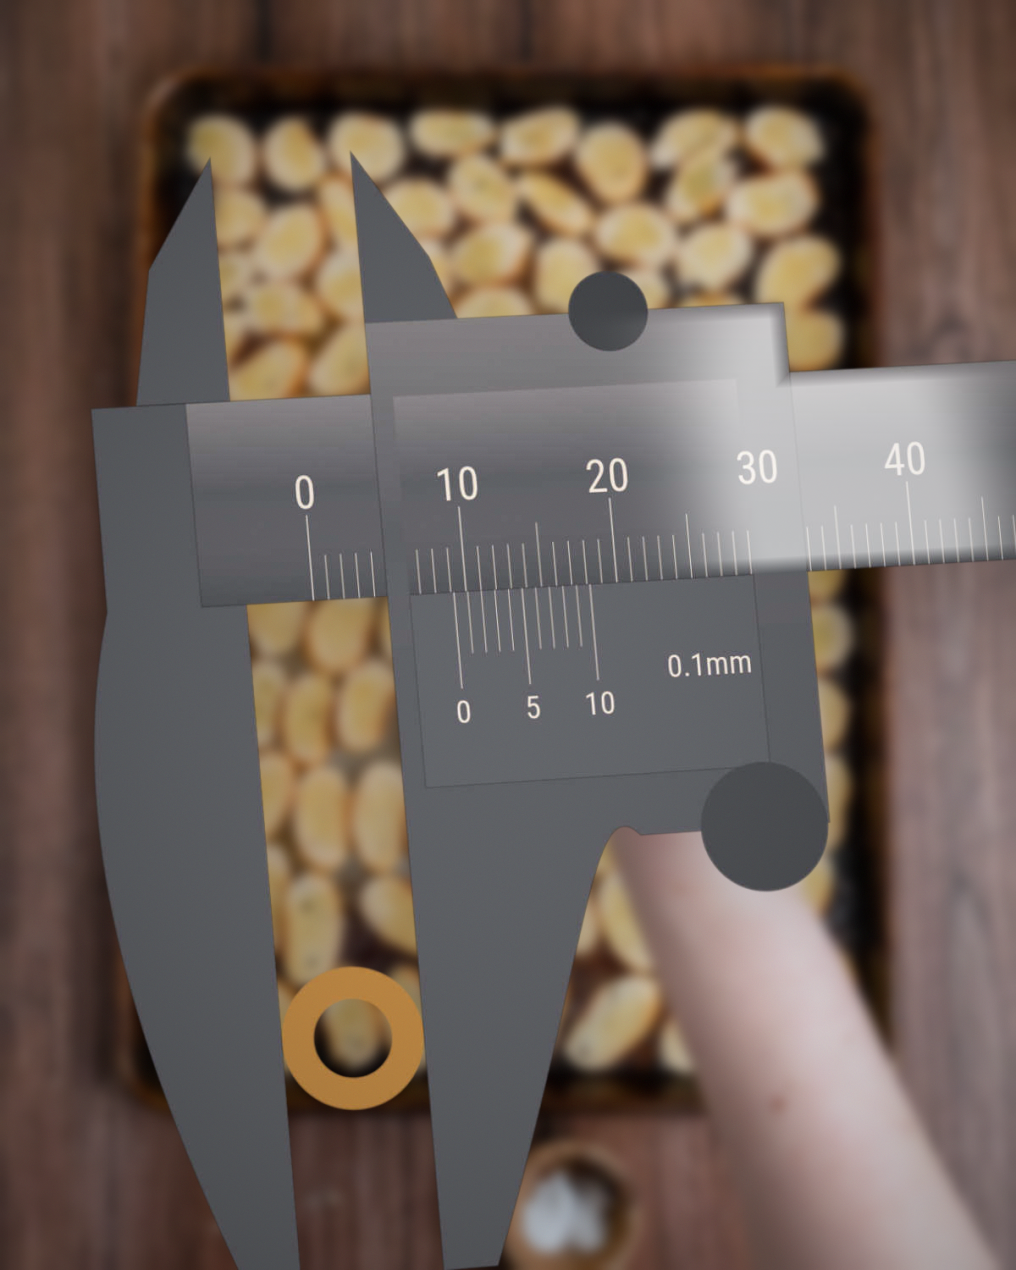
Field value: {"value": 9.2, "unit": "mm"}
